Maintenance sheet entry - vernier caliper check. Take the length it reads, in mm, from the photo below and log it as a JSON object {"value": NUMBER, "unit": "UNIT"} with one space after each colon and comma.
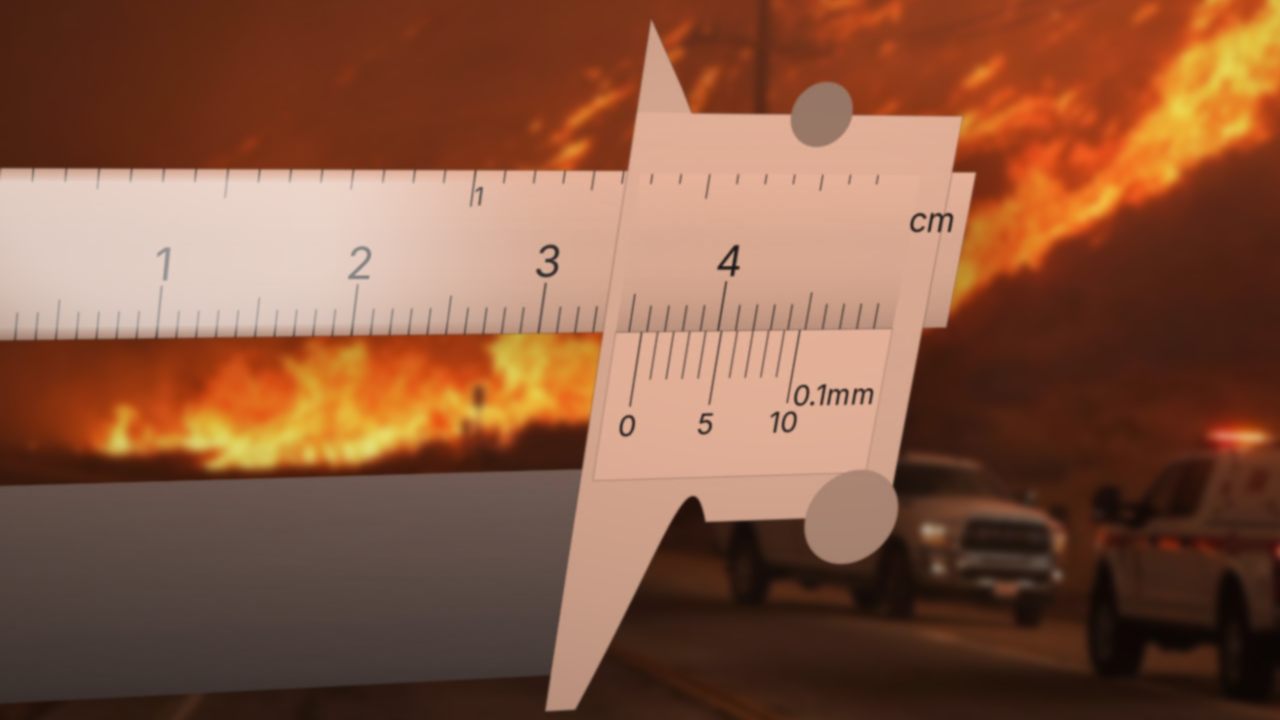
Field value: {"value": 35.7, "unit": "mm"}
